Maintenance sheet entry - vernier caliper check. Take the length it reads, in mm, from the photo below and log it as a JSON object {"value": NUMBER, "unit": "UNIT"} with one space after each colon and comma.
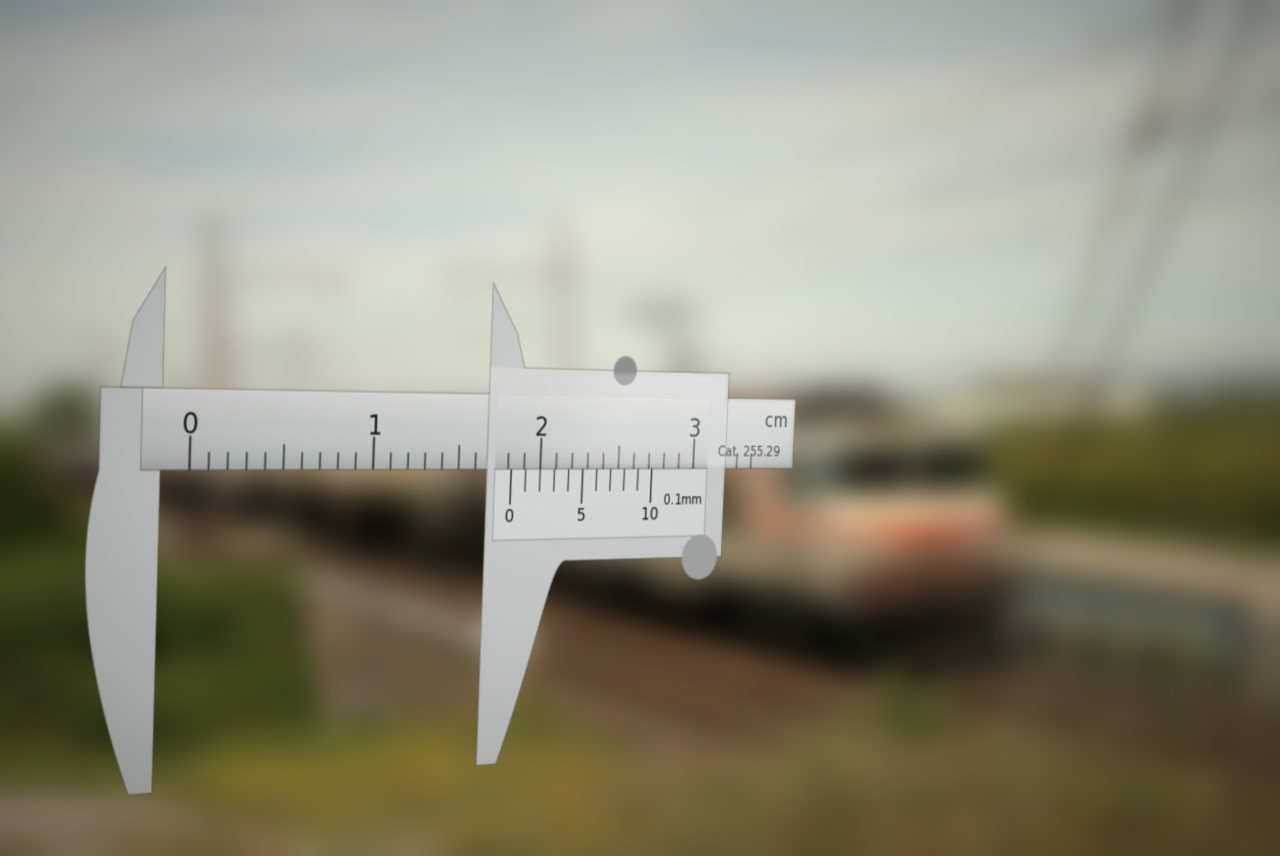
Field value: {"value": 18.2, "unit": "mm"}
